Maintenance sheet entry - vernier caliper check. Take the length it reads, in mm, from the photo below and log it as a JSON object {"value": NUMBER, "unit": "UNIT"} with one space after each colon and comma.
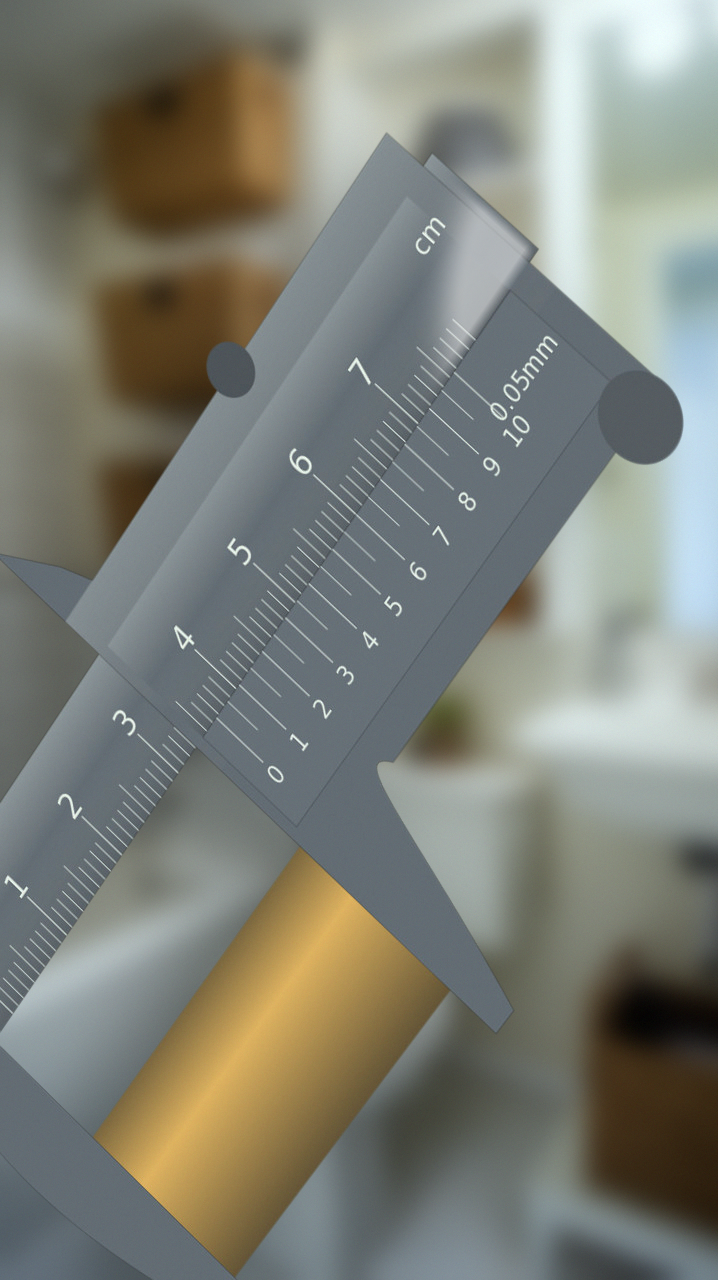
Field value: {"value": 36.6, "unit": "mm"}
